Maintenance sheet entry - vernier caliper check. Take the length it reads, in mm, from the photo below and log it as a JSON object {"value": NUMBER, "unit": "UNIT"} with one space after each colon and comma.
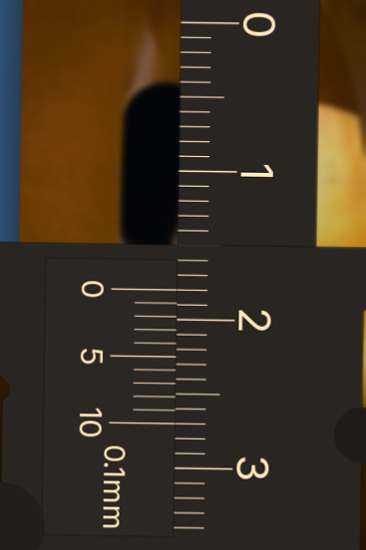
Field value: {"value": 18.0, "unit": "mm"}
